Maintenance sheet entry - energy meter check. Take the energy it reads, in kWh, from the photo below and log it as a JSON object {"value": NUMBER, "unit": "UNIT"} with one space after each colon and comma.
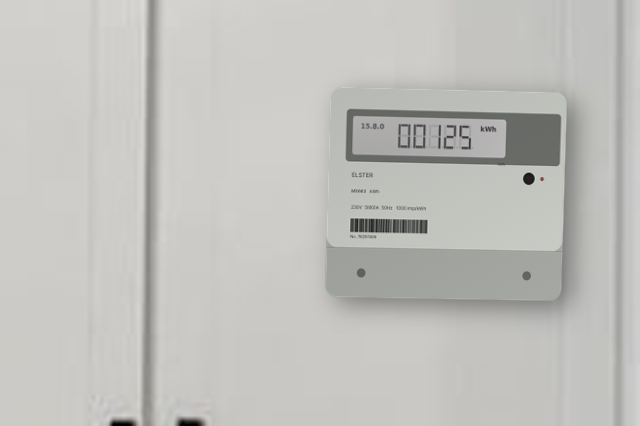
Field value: {"value": 125, "unit": "kWh"}
